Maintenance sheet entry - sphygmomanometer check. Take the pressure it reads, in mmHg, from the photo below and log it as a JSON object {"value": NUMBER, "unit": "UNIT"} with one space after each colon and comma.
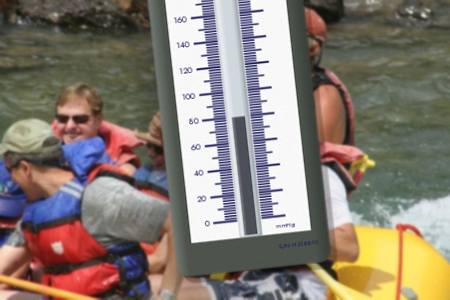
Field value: {"value": 80, "unit": "mmHg"}
